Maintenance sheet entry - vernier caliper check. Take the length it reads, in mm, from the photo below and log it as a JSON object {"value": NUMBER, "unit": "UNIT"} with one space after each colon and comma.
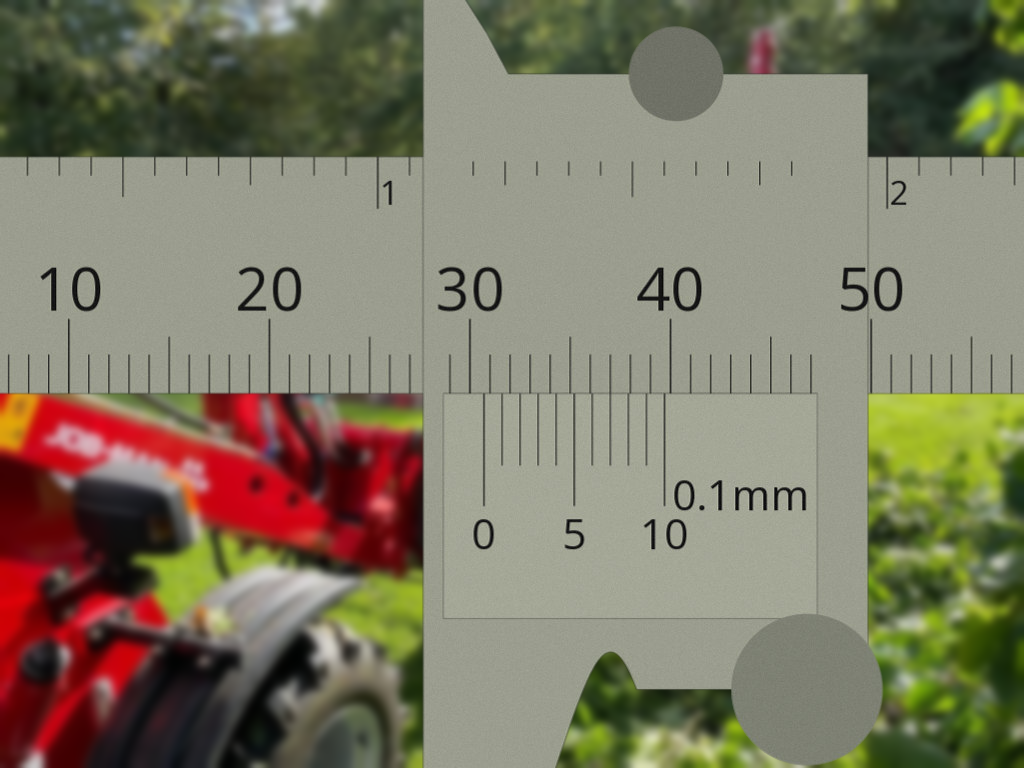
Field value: {"value": 30.7, "unit": "mm"}
